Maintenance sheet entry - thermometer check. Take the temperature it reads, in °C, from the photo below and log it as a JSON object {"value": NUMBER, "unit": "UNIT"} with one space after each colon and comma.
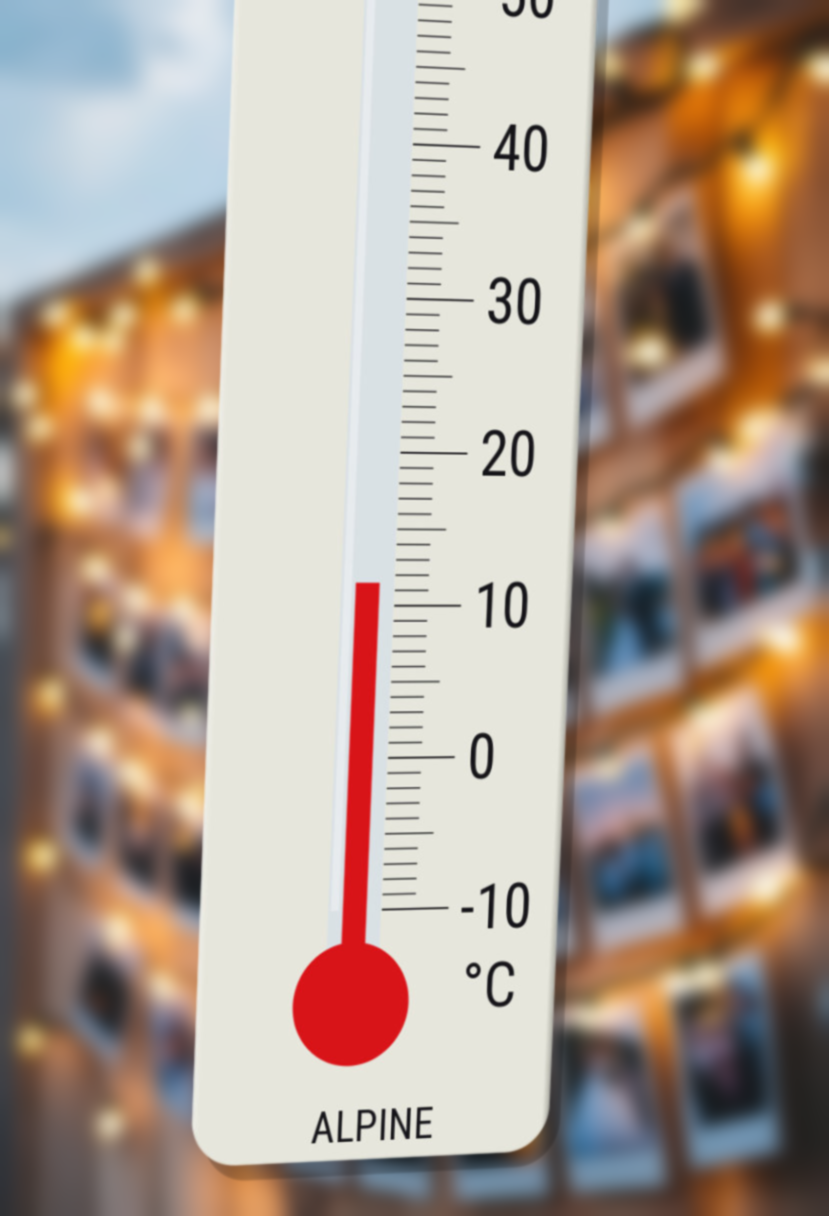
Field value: {"value": 11.5, "unit": "°C"}
